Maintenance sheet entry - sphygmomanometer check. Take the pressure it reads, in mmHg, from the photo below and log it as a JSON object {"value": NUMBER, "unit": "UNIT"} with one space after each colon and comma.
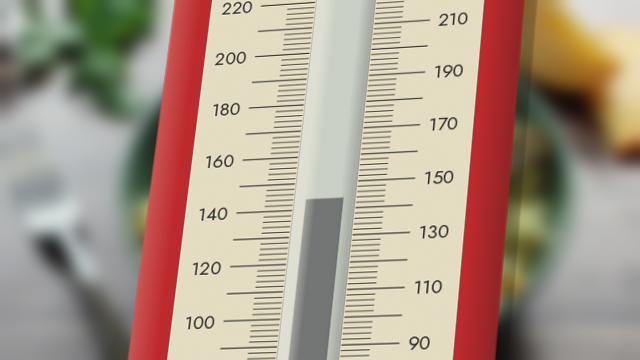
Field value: {"value": 144, "unit": "mmHg"}
